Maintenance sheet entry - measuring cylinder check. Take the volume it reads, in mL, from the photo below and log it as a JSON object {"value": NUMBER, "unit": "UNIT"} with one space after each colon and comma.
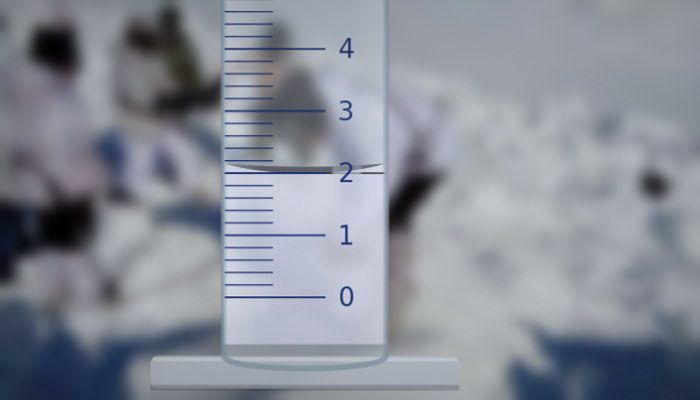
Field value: {"value": 2, "unit": "mL"}
